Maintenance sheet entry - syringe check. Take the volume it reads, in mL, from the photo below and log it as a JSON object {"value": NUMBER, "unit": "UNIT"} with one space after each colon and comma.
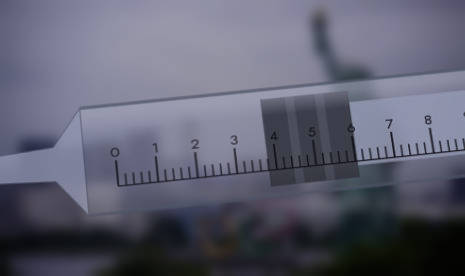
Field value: {"value": 3.8, "unit": "mL"}
